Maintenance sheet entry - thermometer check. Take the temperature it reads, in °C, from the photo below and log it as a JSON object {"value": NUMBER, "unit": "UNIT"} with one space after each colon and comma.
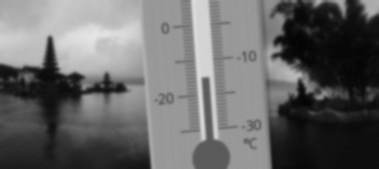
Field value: {"value": -15, "unit": "°C"}
